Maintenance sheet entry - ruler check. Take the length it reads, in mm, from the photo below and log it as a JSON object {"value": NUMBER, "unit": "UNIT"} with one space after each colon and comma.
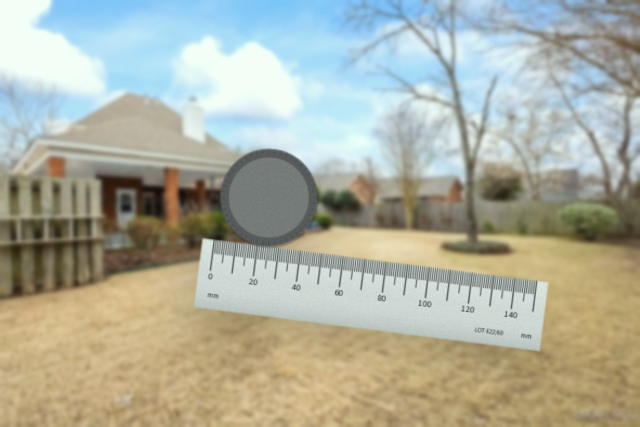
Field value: {"value": 45, "unit": "mm"}
